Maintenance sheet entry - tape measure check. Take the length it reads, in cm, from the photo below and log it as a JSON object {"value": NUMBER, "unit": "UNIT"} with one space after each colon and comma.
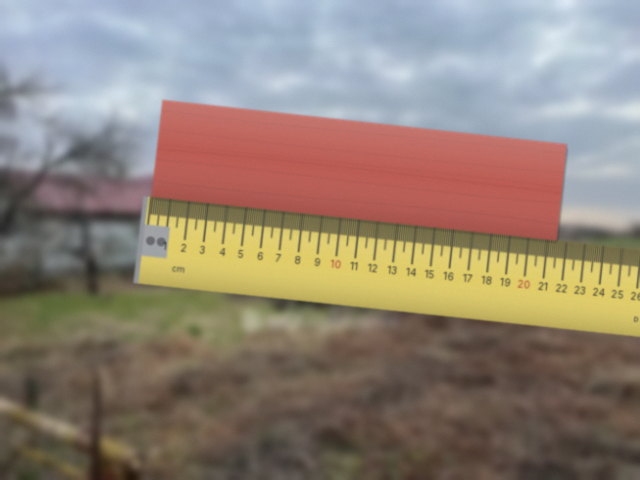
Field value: {"value": 21.5, "unit": "cm"}
